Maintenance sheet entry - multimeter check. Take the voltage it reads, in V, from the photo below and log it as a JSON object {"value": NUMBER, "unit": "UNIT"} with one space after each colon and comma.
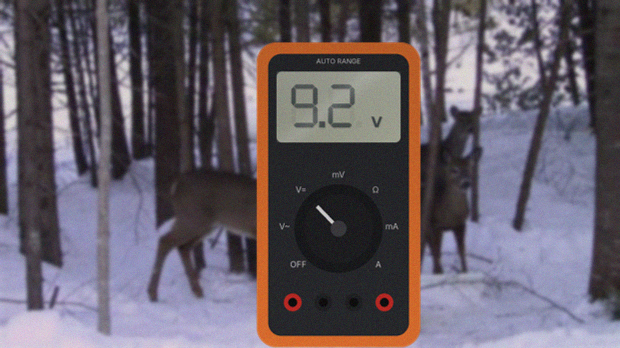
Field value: {"value": 9.2, "unit": "V"}
